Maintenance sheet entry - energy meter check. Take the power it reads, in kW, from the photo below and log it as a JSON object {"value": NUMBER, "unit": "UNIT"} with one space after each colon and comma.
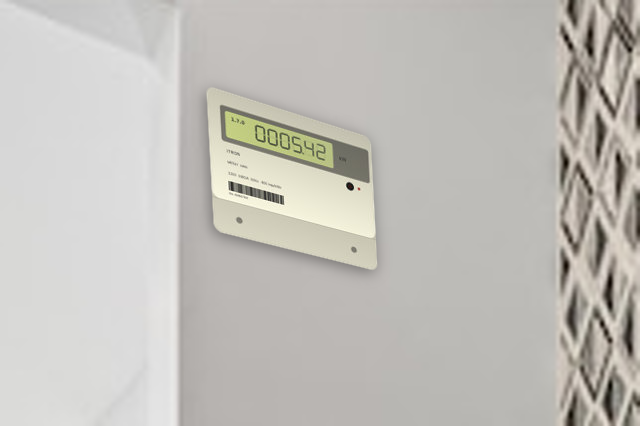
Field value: {"value": 5.42, "unit": "kW"}
